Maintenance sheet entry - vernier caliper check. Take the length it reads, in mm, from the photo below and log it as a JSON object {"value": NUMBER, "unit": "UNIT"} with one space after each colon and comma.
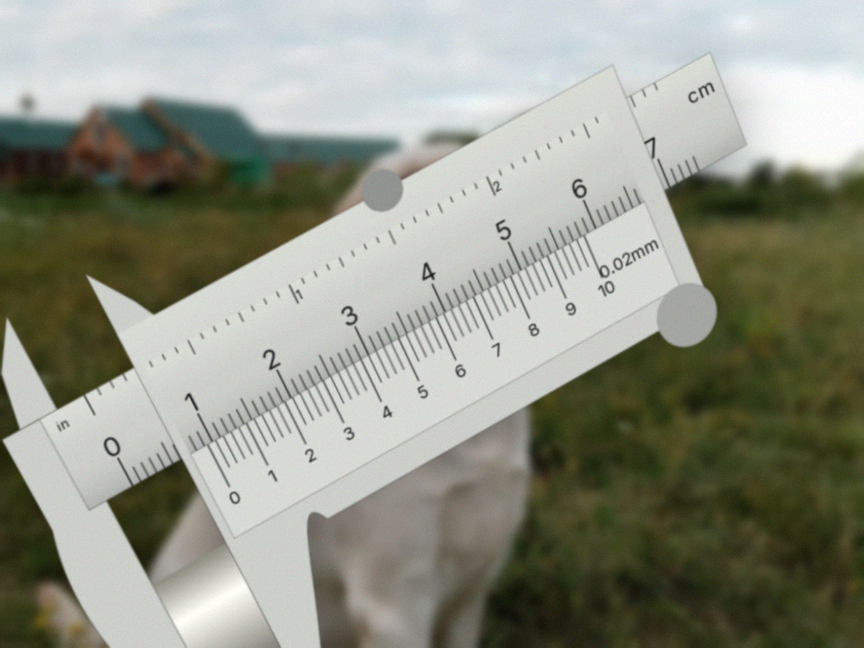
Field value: {"value": 9.4, "unit": "mm"}
